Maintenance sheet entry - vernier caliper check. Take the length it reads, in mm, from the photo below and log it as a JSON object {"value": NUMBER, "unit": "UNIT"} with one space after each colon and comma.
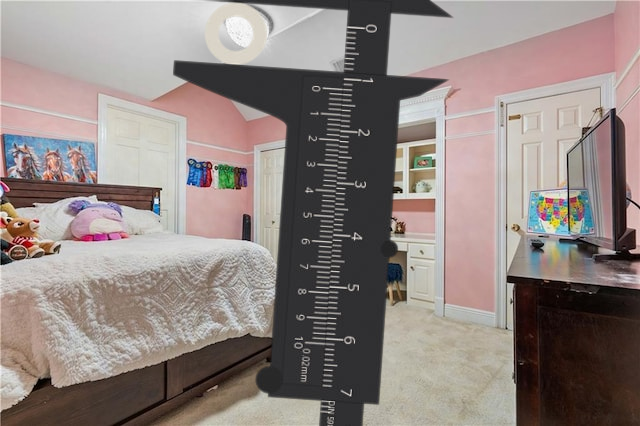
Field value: {"value": 12.0, "unit": "mm"}
